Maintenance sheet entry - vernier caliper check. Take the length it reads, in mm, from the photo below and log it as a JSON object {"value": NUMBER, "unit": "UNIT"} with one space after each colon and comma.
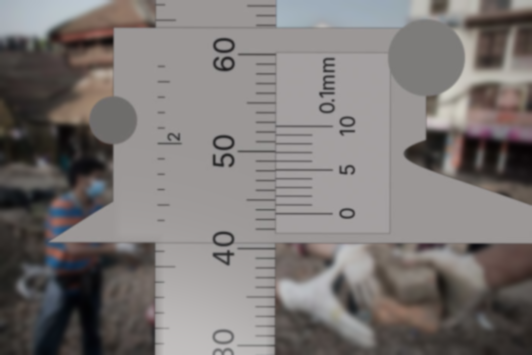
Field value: {"value": 43.6, "unit": "mm"}
